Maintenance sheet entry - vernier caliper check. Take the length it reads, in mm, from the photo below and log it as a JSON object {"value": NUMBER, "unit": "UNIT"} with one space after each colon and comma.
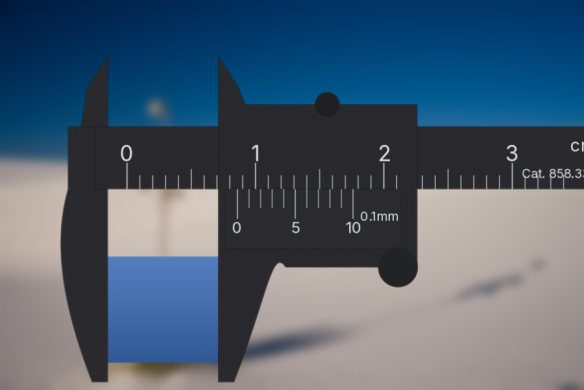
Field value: {"value": 8.6, "unit": "mm"}
